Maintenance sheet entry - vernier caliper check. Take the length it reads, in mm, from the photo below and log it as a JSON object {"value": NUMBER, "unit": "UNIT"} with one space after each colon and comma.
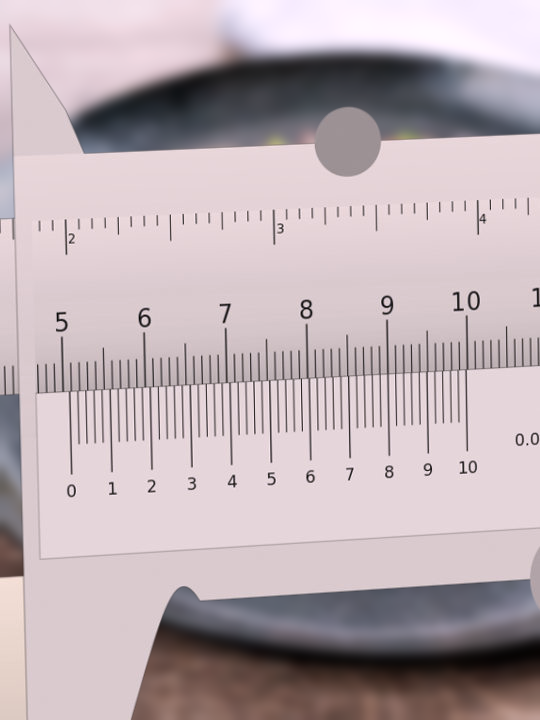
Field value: {"value": 50.8, "unit": "mm"}
